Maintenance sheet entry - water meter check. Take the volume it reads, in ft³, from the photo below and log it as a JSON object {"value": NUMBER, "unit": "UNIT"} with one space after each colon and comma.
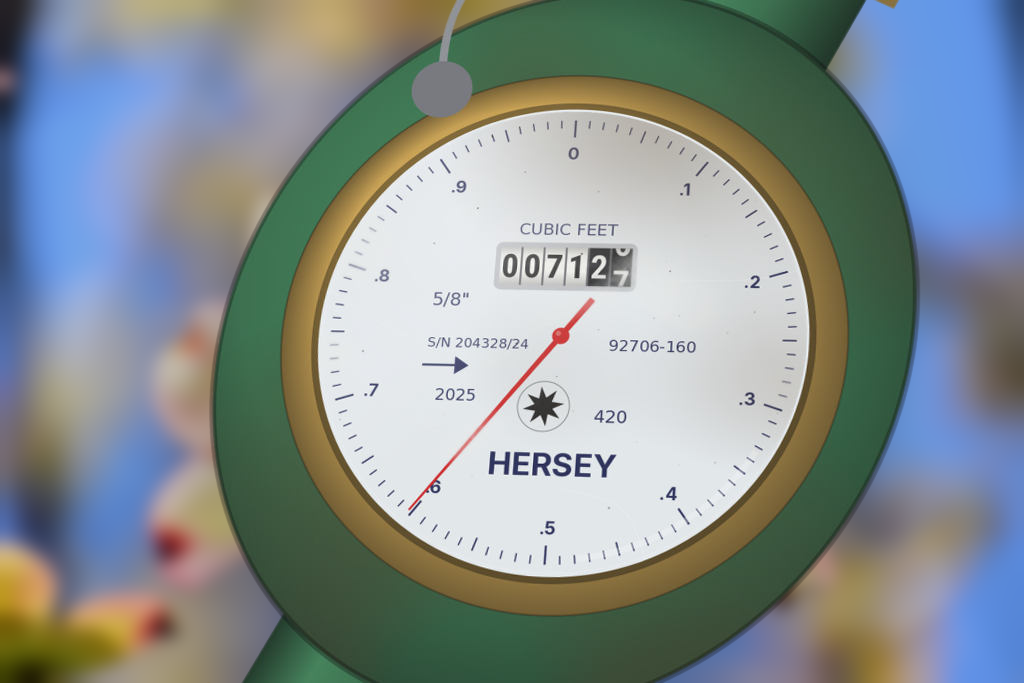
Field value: {"value": 7126.60, "unit": "ft³"}
